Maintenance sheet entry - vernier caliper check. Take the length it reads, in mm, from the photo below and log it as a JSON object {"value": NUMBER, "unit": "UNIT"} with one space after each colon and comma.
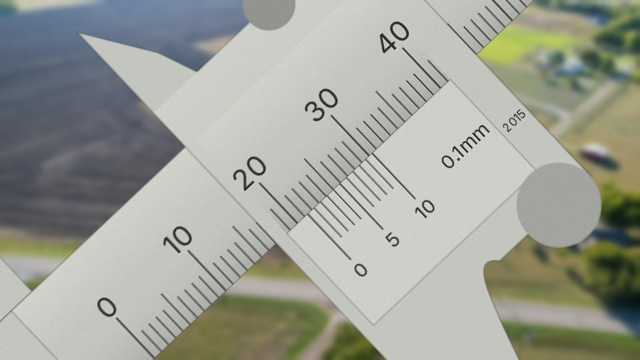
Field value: {"value": 21.4, "unit": "mm"}
